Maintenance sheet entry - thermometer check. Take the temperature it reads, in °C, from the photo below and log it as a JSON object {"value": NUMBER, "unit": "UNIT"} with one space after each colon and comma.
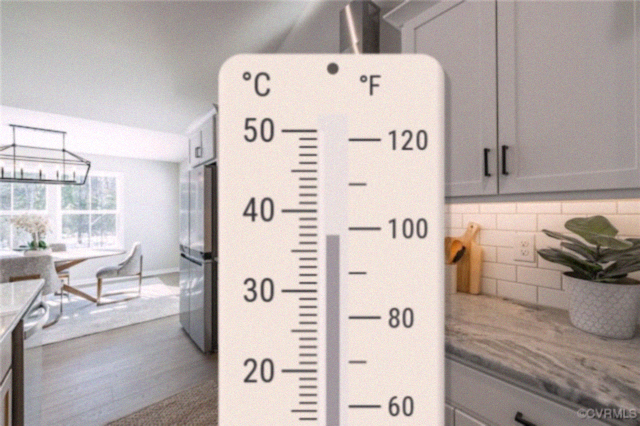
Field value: {"value": 37, "unit": "°C"}
